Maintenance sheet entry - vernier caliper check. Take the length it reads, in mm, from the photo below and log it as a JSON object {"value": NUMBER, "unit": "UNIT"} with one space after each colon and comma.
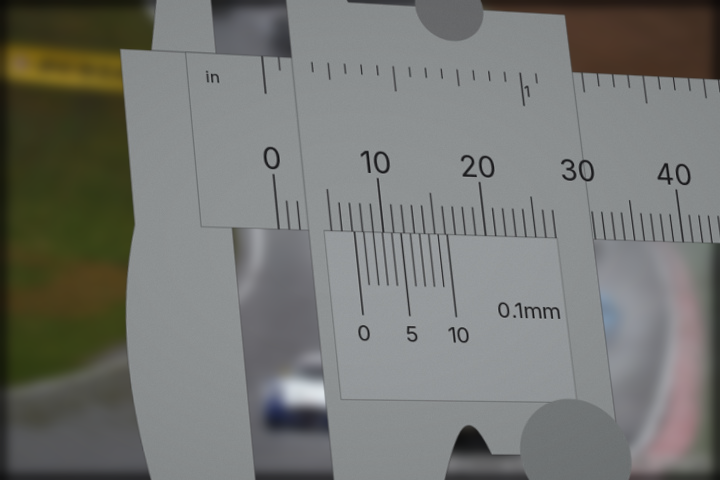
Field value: {"value": 7.2, "unit": "mm"}
